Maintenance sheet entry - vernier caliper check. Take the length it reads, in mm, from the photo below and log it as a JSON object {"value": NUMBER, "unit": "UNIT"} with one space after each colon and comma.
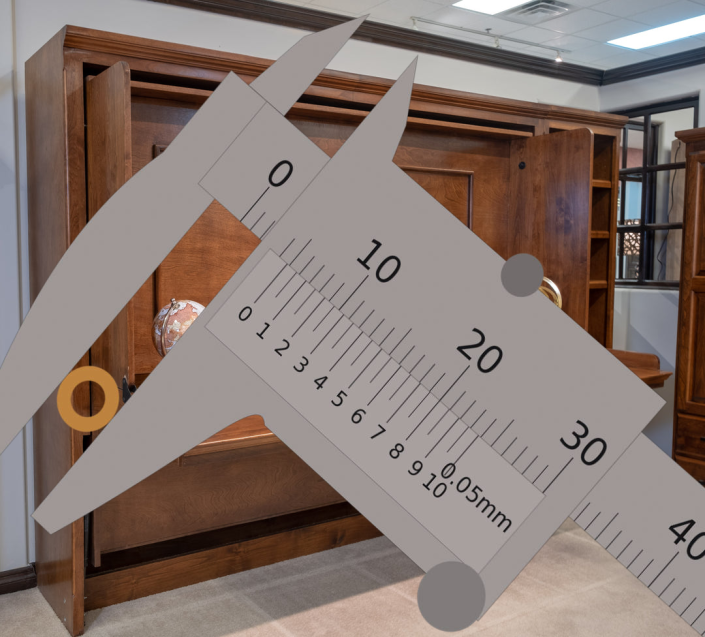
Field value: {"value": 4.8, "unit": "mm"}
